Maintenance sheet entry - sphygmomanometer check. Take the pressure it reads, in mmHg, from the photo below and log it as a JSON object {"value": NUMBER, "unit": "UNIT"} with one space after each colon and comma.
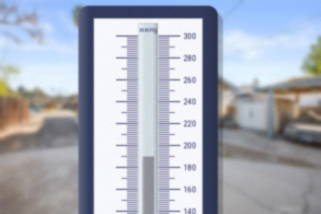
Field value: {"value": 190, "unit": "mmHg"}
